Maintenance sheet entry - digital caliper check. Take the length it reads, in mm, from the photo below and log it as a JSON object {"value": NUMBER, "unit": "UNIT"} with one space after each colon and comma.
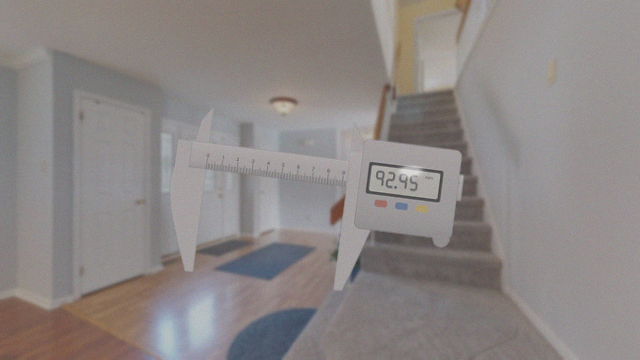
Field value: {"value": 92.95, "unit": "mm"}
